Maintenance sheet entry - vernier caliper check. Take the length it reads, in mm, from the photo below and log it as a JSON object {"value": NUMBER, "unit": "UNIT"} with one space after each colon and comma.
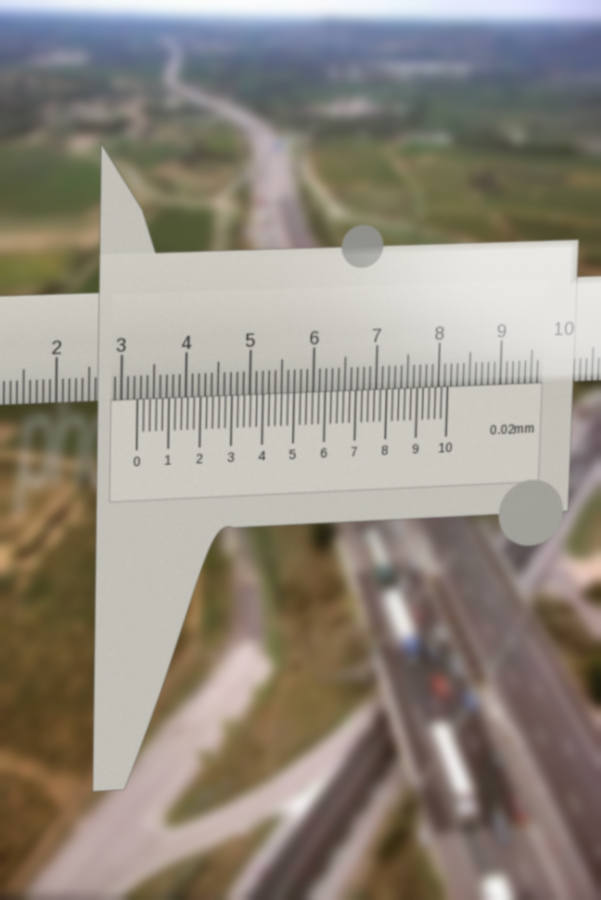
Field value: {"value": 32.5, "unit": "mm"}
